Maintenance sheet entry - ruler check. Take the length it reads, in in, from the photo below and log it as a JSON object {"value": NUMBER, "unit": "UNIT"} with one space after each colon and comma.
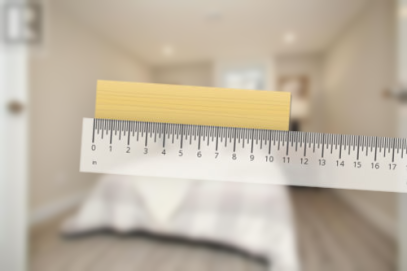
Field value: {"value": 11, "unit": "in"}
